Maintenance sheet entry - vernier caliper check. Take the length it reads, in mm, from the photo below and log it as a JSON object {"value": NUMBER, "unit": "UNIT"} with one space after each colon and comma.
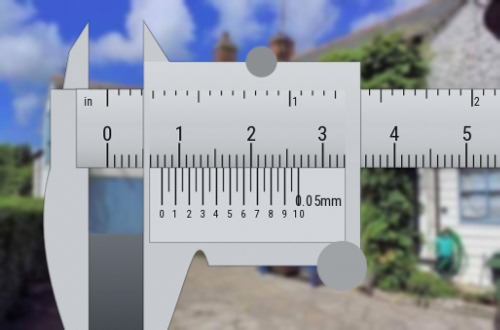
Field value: {"value": 7.6, "unit": "mm"}
